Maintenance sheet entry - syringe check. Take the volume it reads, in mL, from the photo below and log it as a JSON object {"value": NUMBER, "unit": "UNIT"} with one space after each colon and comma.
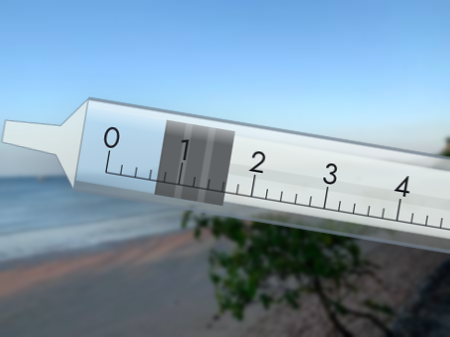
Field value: {"value": 0.7, "unit": "mL"}
